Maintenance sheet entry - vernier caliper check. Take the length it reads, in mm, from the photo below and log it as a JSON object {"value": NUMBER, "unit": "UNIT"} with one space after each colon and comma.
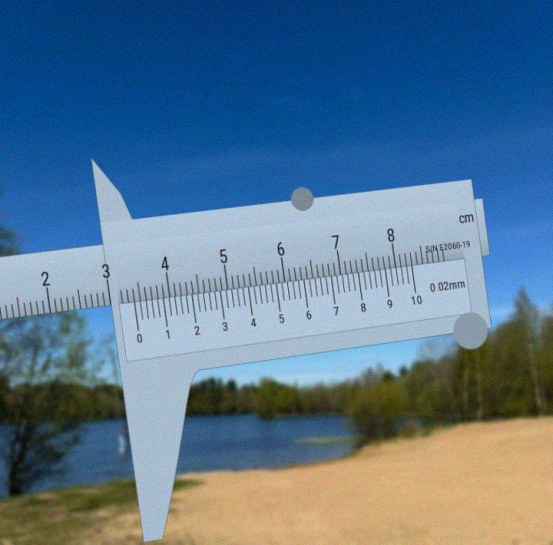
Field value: {"value": 34.0, "unit": "mm"}
